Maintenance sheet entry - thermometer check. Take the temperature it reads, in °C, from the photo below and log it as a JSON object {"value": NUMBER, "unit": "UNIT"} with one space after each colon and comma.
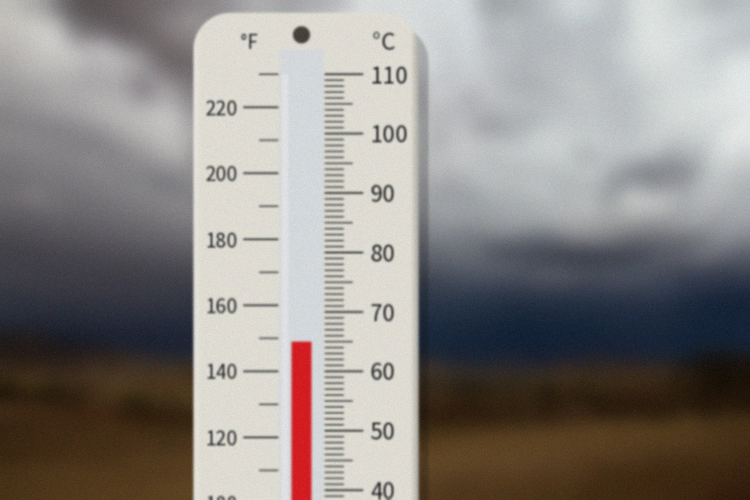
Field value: {"value": 65, "unit": "°C"}
